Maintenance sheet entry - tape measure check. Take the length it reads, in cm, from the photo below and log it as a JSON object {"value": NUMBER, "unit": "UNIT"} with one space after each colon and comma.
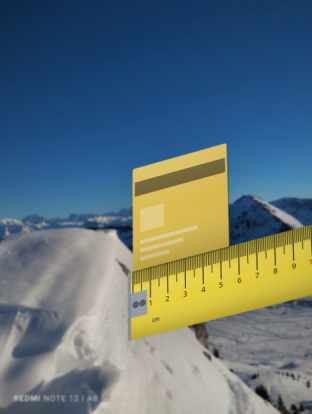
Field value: {"value": 5.5, "unit": "cm"}
